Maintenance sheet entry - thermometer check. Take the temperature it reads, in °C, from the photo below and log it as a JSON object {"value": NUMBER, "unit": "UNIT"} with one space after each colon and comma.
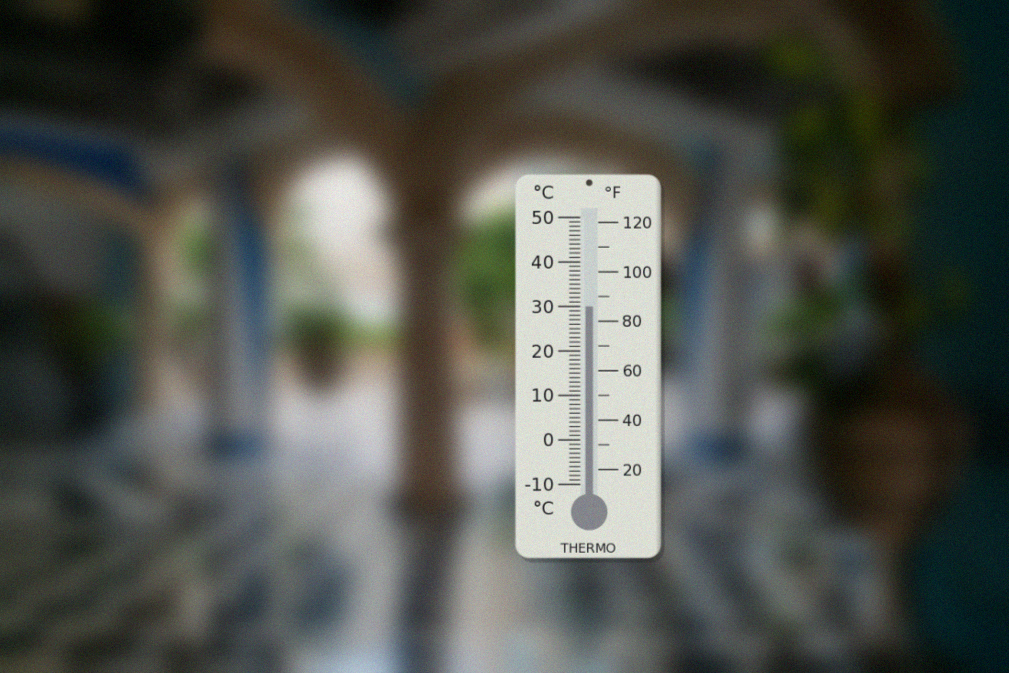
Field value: {"value": 30, "unit": "°C"}
